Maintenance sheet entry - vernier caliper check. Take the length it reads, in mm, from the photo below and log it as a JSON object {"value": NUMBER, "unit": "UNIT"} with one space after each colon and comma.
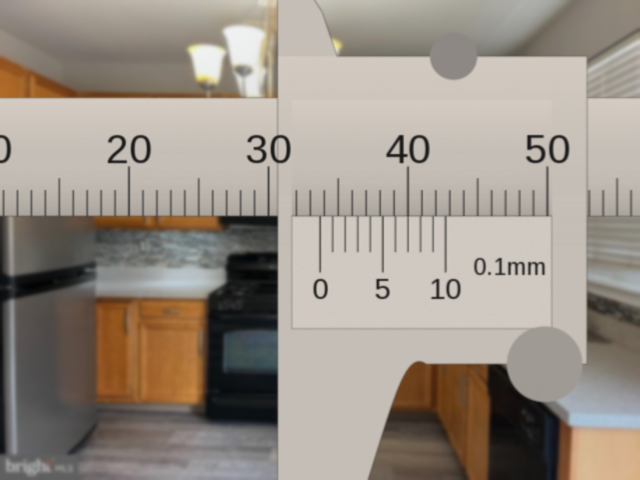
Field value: {"value": 33.7, "unit": "mm"}
